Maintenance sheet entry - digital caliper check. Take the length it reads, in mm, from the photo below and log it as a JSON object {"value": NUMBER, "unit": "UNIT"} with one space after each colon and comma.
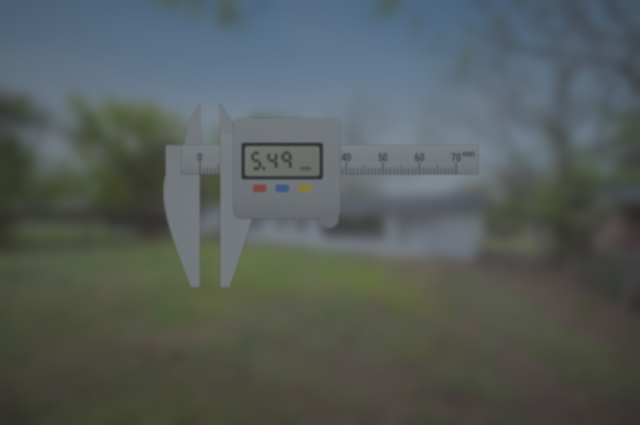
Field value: {"value": 5.49, "unit": "mm"}
